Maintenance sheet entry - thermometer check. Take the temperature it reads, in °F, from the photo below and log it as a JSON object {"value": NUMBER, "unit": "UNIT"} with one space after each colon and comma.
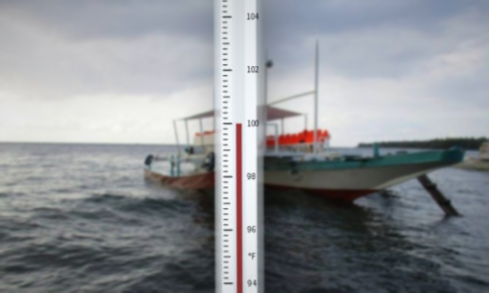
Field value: {"value": 100, "unit": "°F"}
